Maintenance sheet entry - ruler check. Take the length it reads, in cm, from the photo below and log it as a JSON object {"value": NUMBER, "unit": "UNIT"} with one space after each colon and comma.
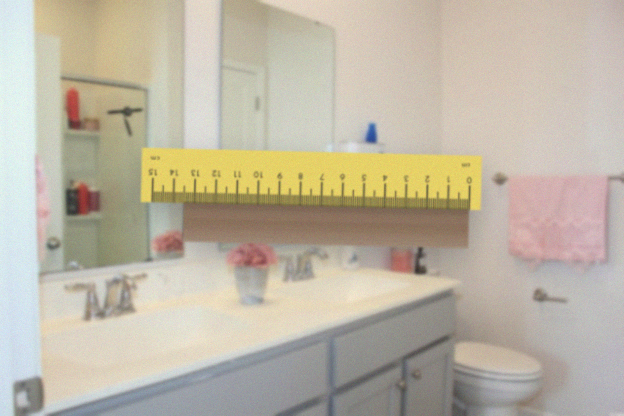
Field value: {"value": 13.5, "unit": "cm"}
